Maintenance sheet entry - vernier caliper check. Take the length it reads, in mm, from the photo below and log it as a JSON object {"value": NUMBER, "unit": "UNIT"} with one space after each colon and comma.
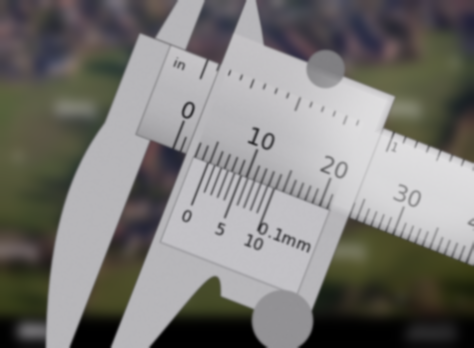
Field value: {"value": 4.8, "unit": "mm"}
